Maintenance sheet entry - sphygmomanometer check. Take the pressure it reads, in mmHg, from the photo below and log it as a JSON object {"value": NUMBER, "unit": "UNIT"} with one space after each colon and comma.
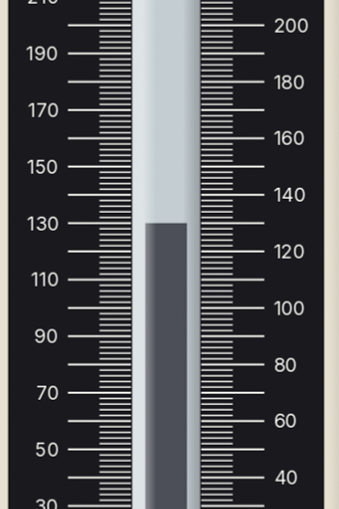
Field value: {"value": 130, "unit": "mmHg"}
